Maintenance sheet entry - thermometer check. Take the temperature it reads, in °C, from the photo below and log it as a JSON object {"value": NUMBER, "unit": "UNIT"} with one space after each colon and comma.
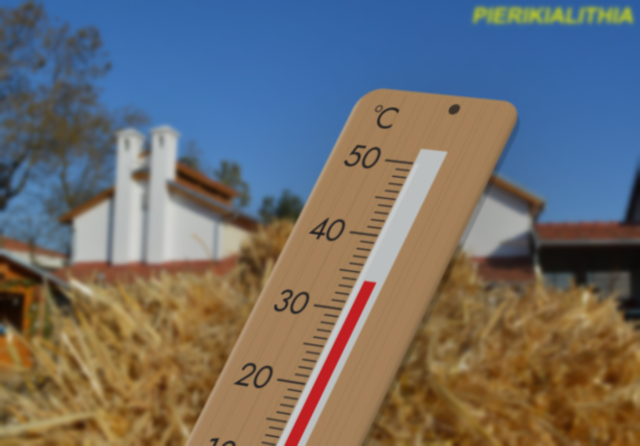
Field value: {"value": 34, "unit": "°C"}
